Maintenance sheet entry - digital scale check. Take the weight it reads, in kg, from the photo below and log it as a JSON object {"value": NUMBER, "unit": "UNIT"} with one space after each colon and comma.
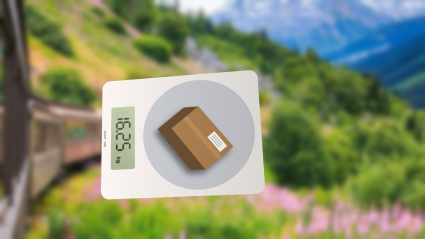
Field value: {"value": 16.25, "unit": "kg"}
